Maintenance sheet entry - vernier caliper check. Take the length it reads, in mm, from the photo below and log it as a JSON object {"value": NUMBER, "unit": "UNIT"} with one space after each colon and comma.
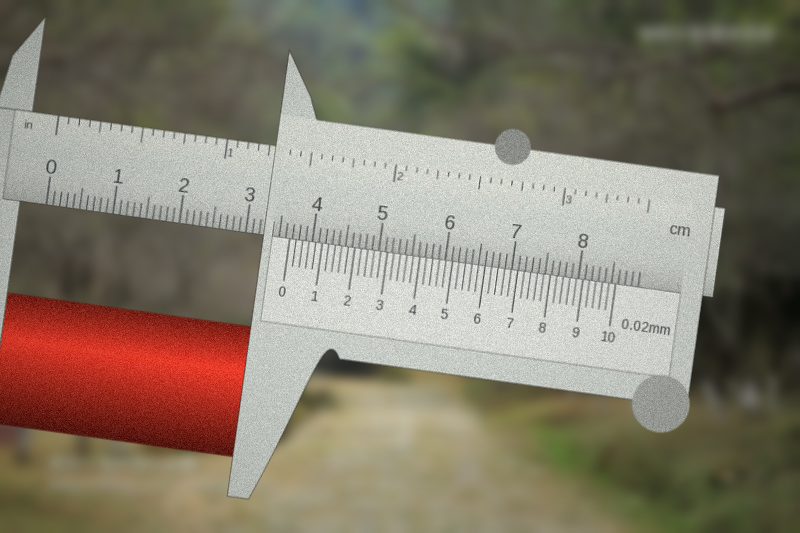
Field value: {"value": 36.6, "unit": "mm"}
